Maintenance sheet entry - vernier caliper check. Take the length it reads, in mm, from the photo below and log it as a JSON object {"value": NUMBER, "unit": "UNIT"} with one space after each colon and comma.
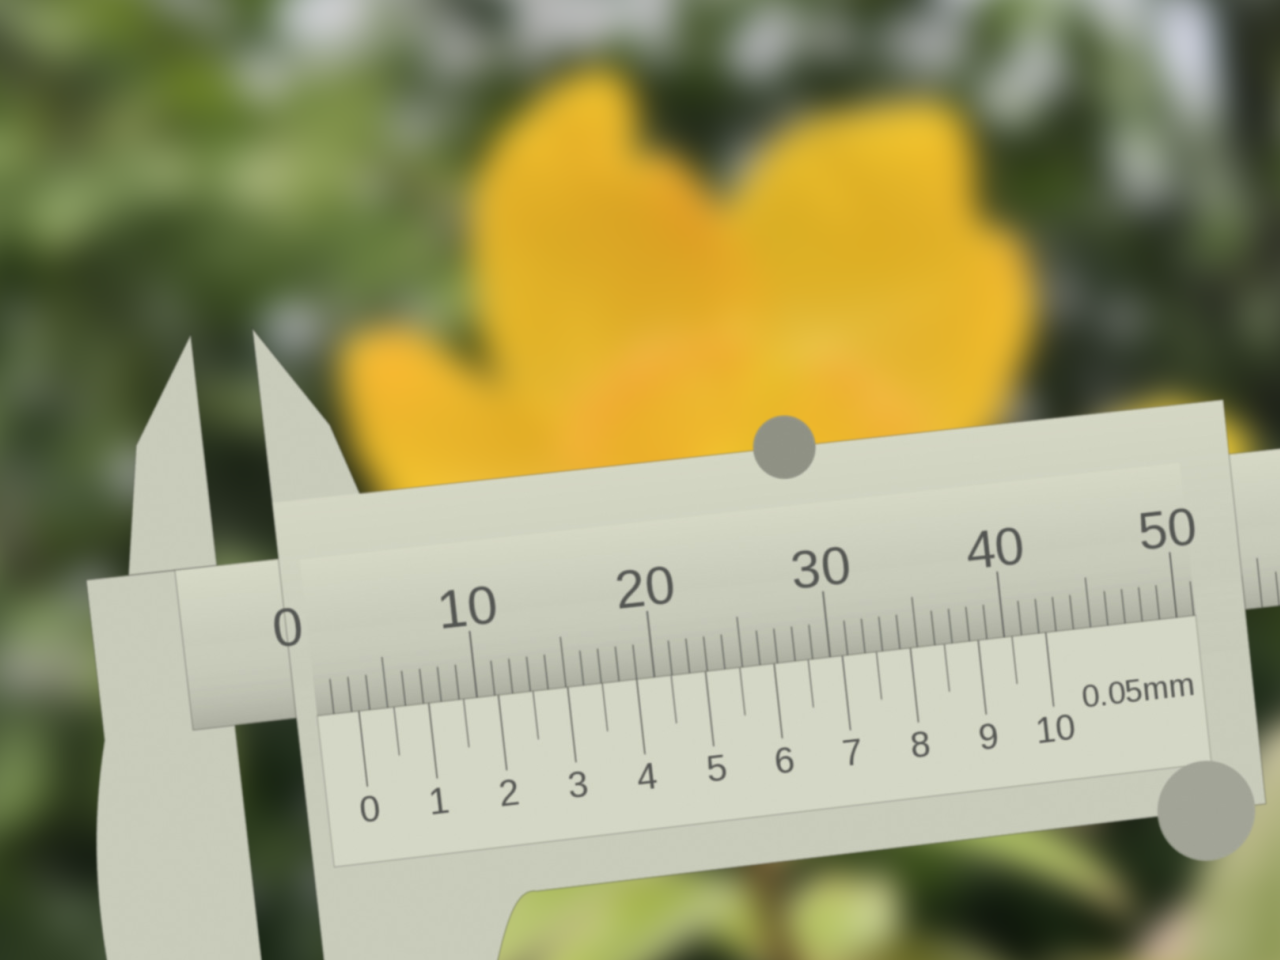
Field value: {"value": 3.4, "unit": "mm"}
